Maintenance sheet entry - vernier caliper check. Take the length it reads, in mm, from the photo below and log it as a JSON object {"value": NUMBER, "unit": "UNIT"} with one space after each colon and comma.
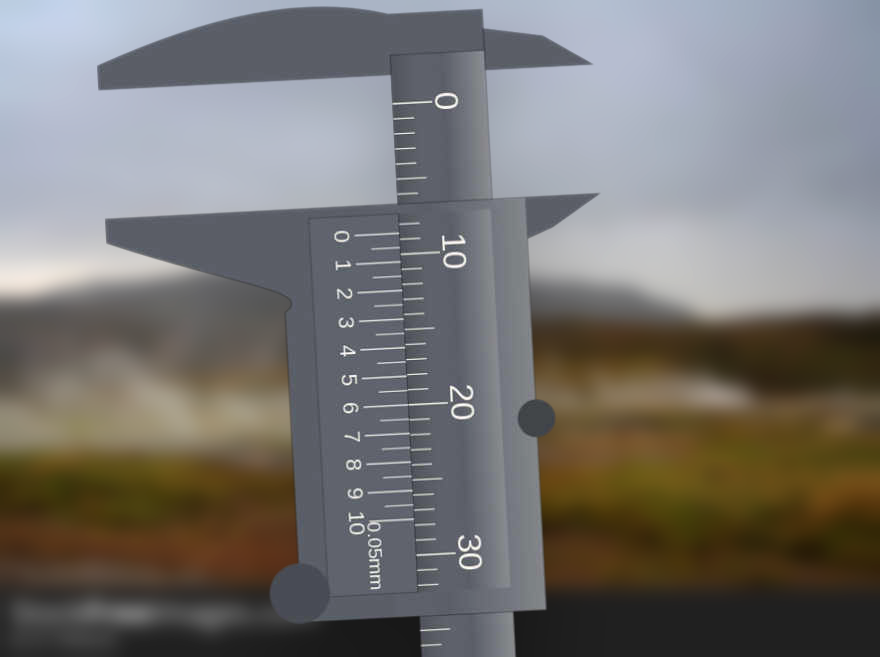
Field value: {"value": 8.6, "unit": "mm"}
